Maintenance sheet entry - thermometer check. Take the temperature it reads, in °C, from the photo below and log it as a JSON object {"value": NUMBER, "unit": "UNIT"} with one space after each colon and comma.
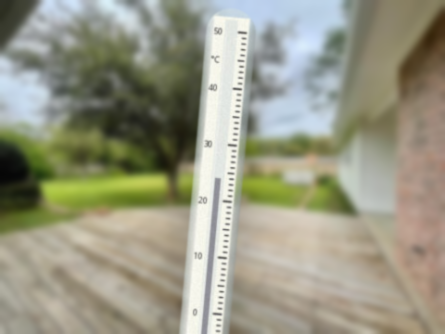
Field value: {"value": 24, "unit": "°C"}
